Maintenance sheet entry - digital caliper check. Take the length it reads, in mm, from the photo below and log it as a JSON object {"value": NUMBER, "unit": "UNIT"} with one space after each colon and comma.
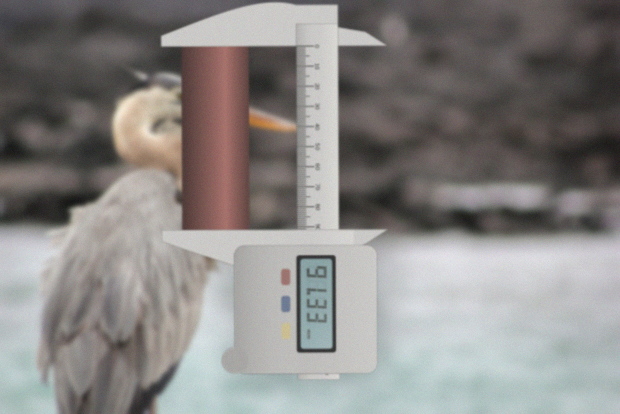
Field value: {"value": 91.33, "unit": "mm"}
